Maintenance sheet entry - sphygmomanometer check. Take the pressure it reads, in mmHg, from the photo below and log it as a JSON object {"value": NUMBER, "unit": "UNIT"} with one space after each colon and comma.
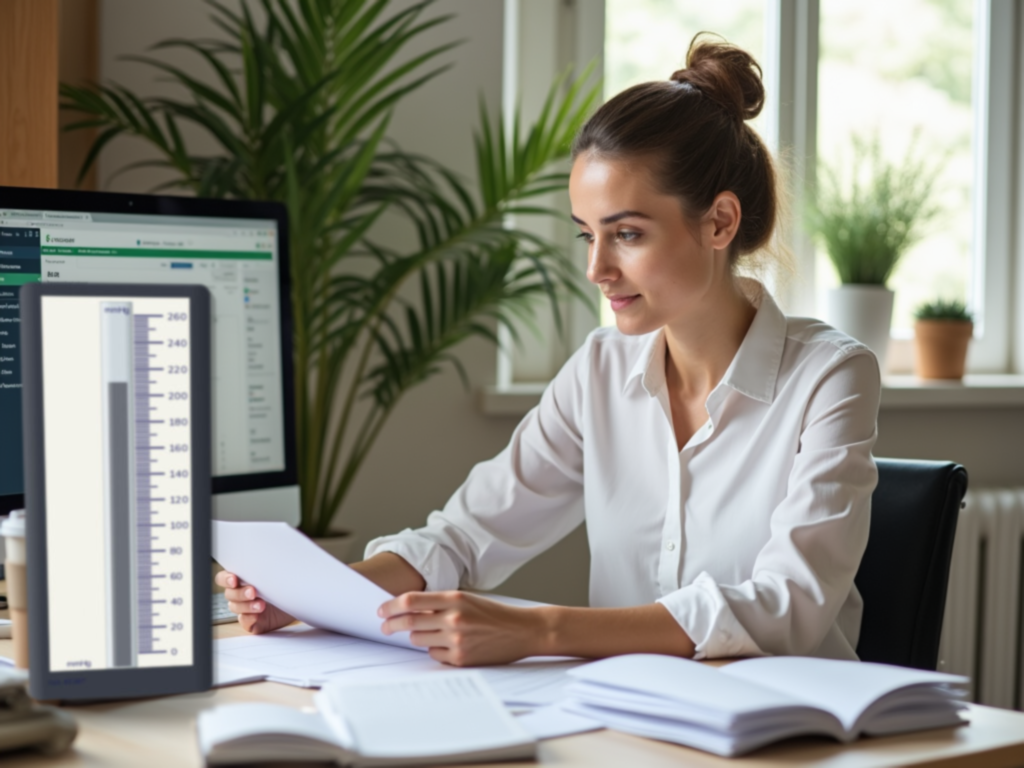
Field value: {"value": 210, "unit": "mmHg"}
